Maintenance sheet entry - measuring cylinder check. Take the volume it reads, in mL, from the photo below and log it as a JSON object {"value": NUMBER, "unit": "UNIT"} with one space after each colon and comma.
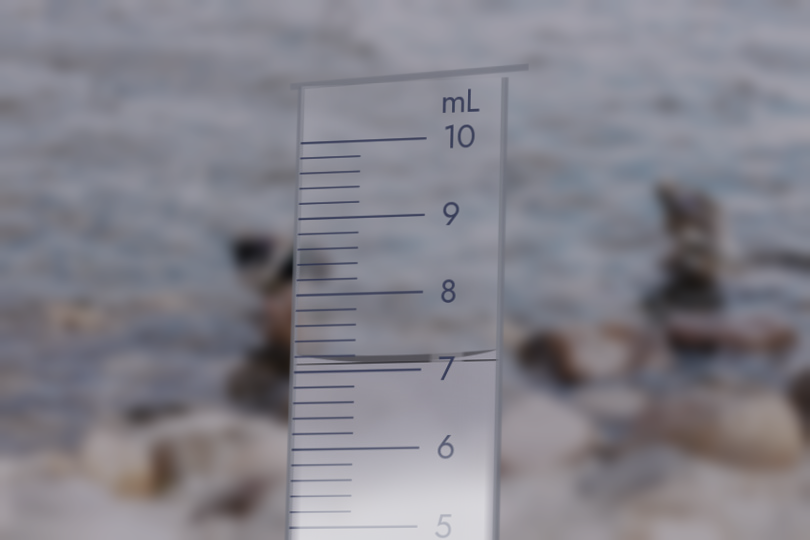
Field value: {"value": 7.1, "unit": "mL"}
